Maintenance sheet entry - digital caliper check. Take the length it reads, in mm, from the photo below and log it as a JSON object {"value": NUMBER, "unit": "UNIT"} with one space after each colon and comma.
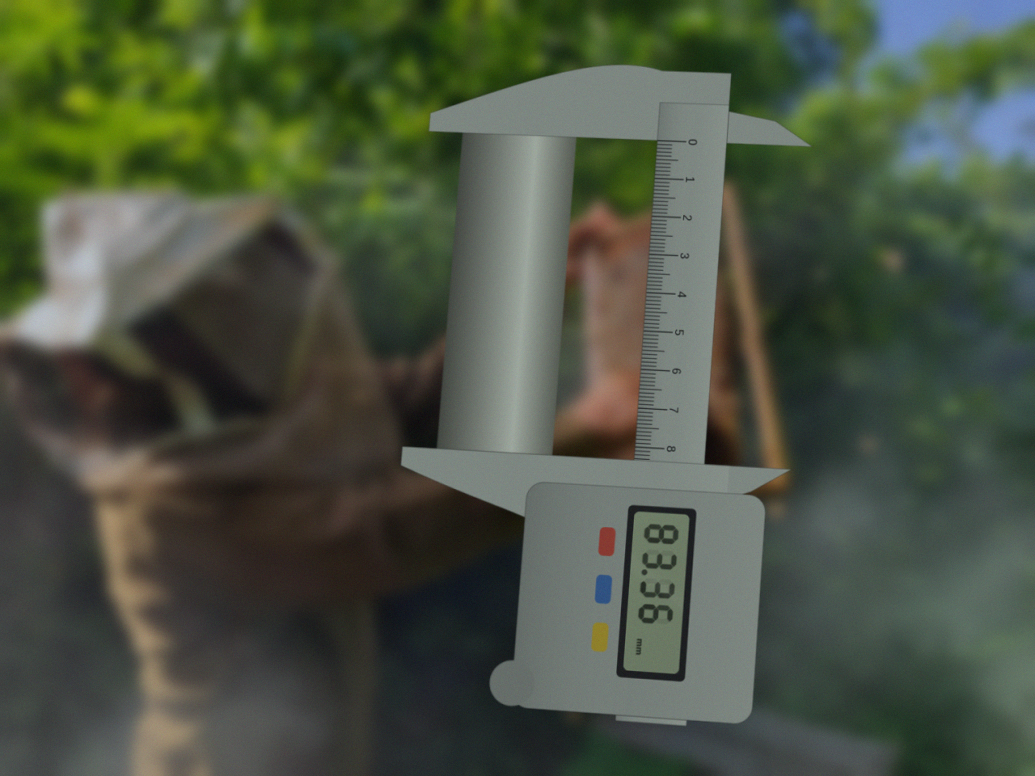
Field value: {"value": 83.36, "unit": "mm"}
